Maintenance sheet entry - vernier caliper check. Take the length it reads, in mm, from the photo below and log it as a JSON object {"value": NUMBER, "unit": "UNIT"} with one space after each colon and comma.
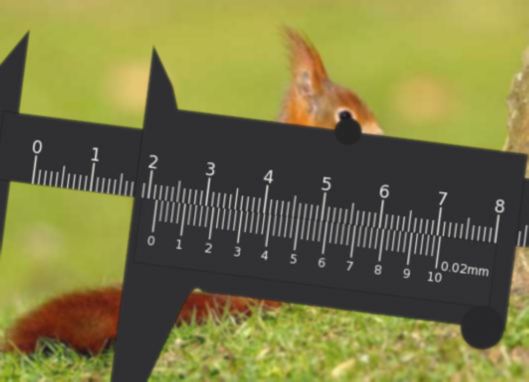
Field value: {"value": 21.5, "unit": "mm"}
